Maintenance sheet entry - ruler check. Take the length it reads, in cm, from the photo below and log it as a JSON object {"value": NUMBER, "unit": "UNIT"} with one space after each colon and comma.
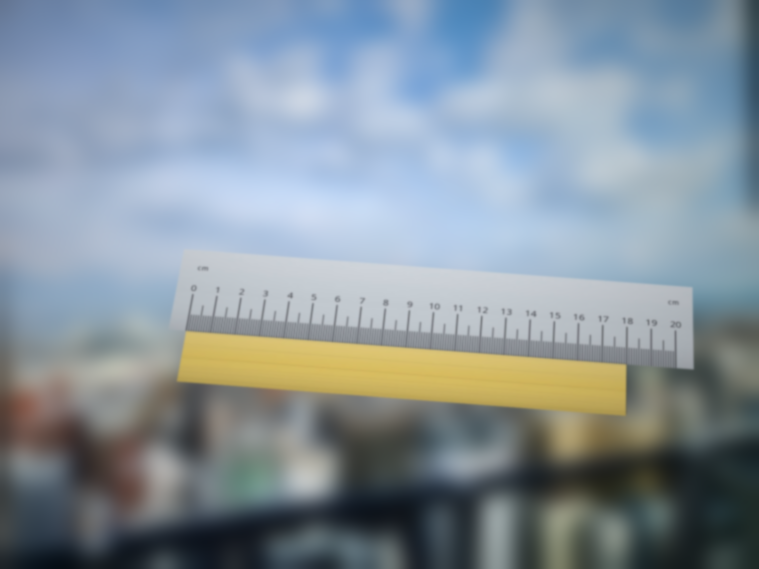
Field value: {"value": 18, "unit": "cm"}
